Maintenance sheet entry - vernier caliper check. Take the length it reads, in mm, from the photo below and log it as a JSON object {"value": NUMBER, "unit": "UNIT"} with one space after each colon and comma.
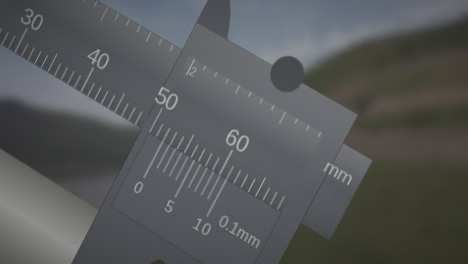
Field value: {"value": 52.0, "unit": "mm"}
